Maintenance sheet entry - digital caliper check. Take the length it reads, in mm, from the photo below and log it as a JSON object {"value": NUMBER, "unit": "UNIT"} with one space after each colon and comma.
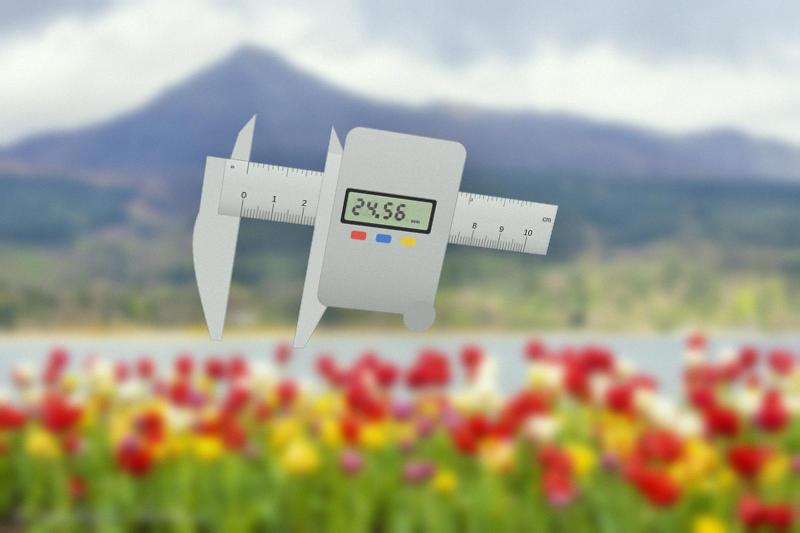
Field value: {"value": 24.56, "unit": "mm"}
